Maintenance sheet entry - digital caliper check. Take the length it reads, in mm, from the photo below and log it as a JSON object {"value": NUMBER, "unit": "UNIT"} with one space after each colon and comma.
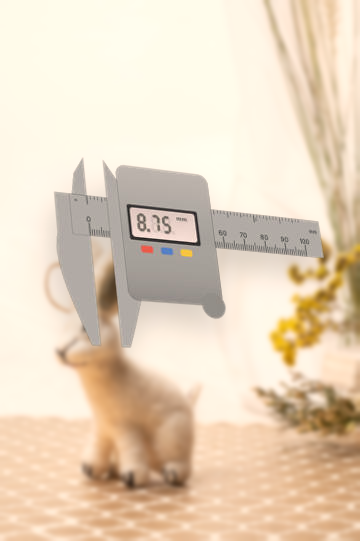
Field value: {"value": 8.75, "unit": "mm"}
